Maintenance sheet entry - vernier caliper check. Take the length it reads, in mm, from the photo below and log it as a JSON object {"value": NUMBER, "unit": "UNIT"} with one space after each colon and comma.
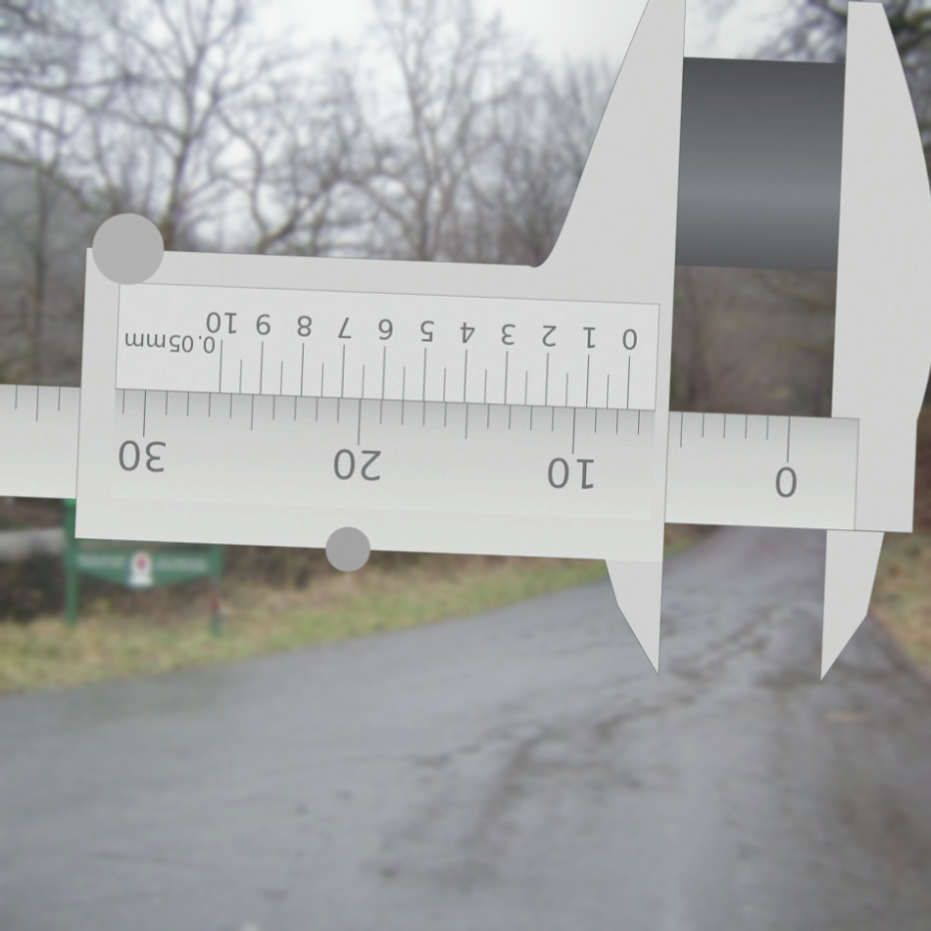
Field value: {"value": 7.55, "unit": "mm"}
